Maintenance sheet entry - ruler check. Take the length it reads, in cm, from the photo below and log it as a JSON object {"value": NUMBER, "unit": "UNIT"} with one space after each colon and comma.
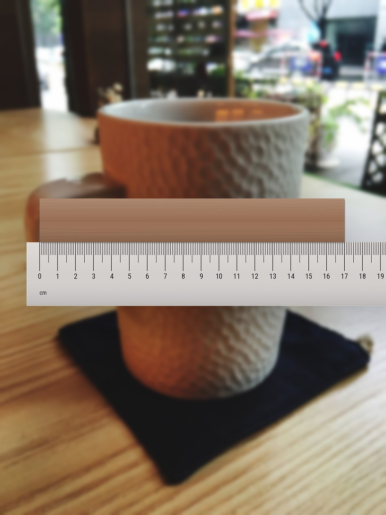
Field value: {"value": 17, "unit": "cm"}
